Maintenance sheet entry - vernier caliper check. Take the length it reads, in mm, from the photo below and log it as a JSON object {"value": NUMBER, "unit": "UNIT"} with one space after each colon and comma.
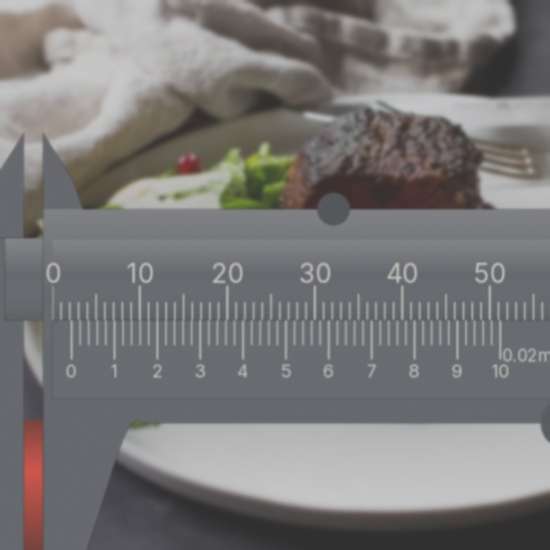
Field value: {"value": 2.2, "unit": "mm"}
